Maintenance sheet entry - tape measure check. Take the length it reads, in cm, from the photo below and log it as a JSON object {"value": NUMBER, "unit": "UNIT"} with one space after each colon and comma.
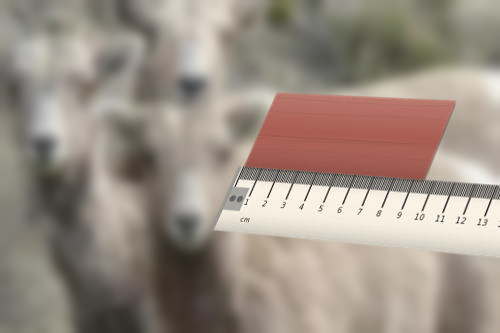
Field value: {"value": 9.5, "unit": "cm"}
